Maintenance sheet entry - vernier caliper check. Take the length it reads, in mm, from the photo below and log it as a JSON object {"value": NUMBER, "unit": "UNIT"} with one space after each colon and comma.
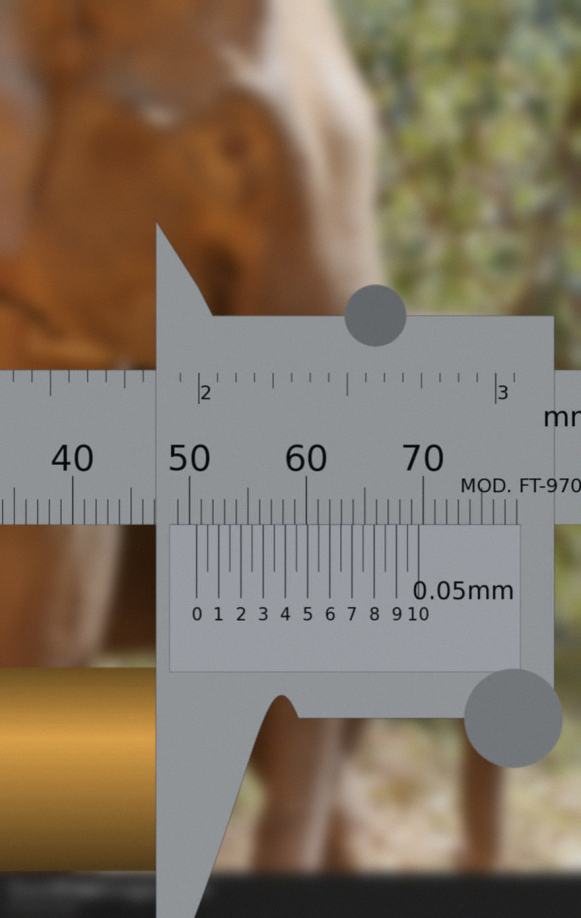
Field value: {"value": 50.6, "unit": "mm"}
